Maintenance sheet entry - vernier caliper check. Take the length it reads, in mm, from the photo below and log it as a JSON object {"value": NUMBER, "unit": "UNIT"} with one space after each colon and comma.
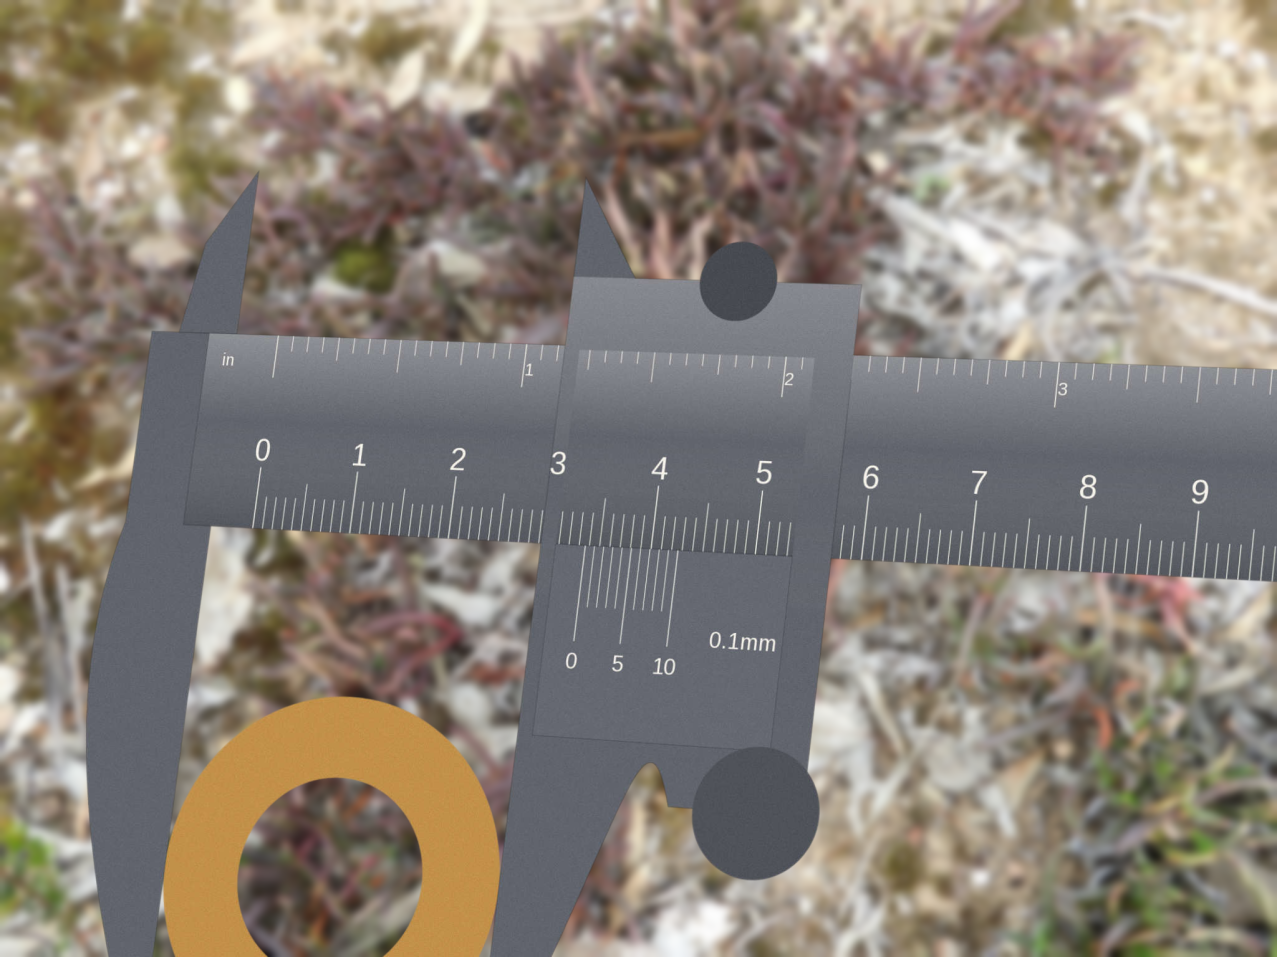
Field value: {"value": 33.6, "unit": "mm"}
